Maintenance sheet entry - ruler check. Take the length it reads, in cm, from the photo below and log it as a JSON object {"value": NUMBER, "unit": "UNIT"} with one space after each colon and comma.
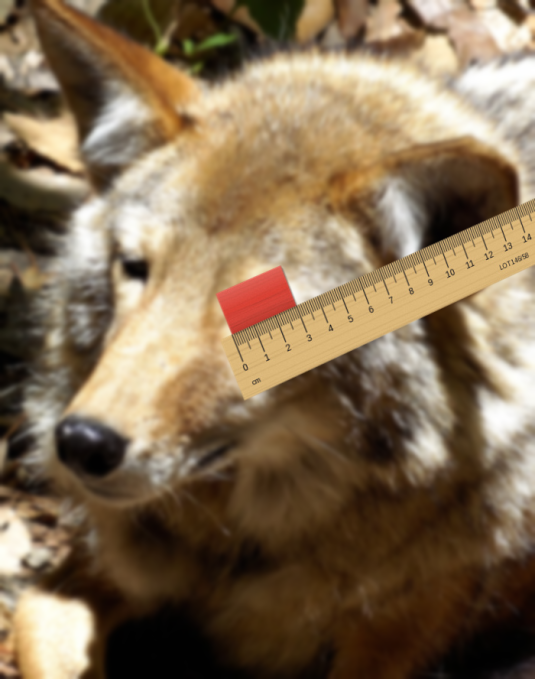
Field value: {"value": 3, "unit": "cm"}
